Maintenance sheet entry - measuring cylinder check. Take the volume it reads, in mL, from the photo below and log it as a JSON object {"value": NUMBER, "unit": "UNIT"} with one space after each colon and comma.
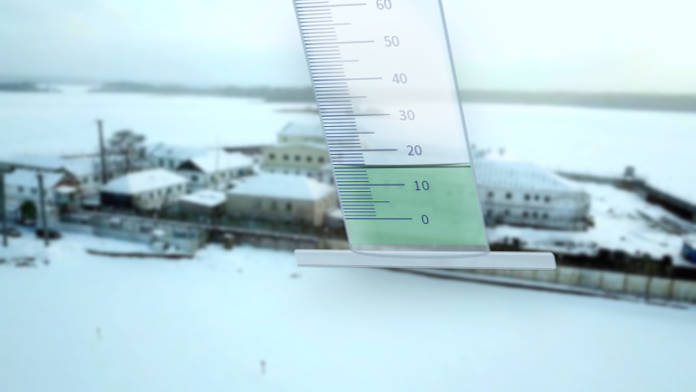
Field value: {"value": 15, "unit": "mL"}
